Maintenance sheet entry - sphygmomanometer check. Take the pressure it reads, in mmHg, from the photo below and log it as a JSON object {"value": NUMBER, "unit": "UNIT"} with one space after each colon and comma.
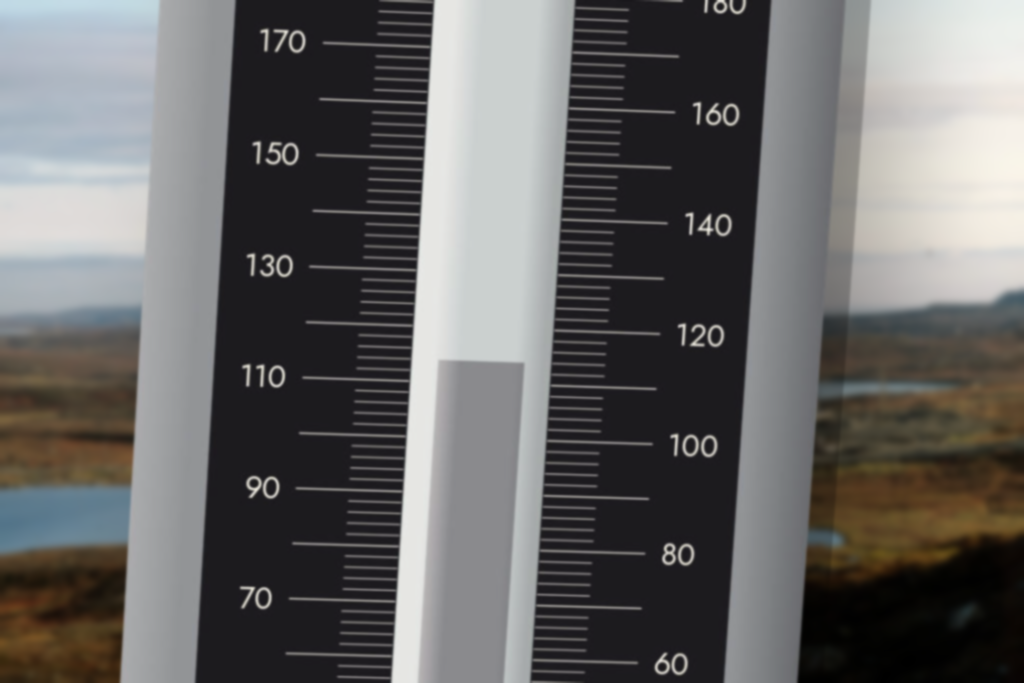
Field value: {"value": 114, "unit": "mmHg"}
